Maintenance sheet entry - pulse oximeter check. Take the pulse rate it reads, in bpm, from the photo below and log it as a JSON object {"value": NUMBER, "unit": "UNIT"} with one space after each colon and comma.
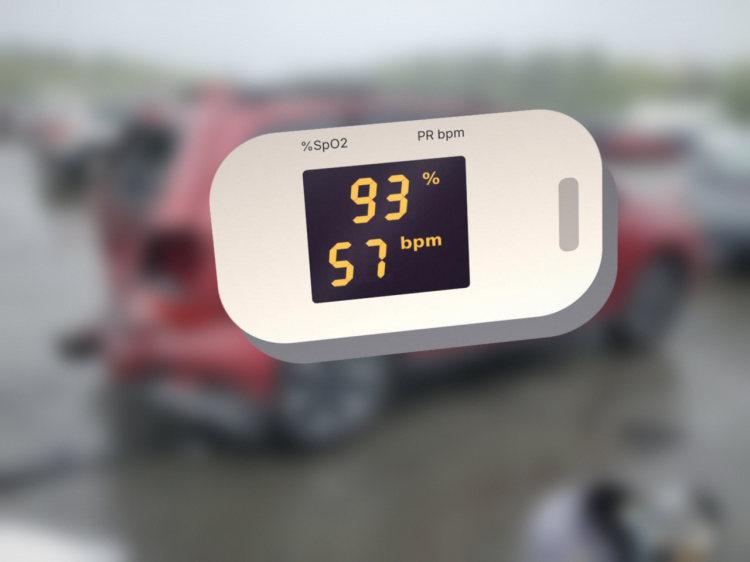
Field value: {"value": 57, "unit": "bpm"}
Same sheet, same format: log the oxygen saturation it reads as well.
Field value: {"value": 93, "unit": "%"}
